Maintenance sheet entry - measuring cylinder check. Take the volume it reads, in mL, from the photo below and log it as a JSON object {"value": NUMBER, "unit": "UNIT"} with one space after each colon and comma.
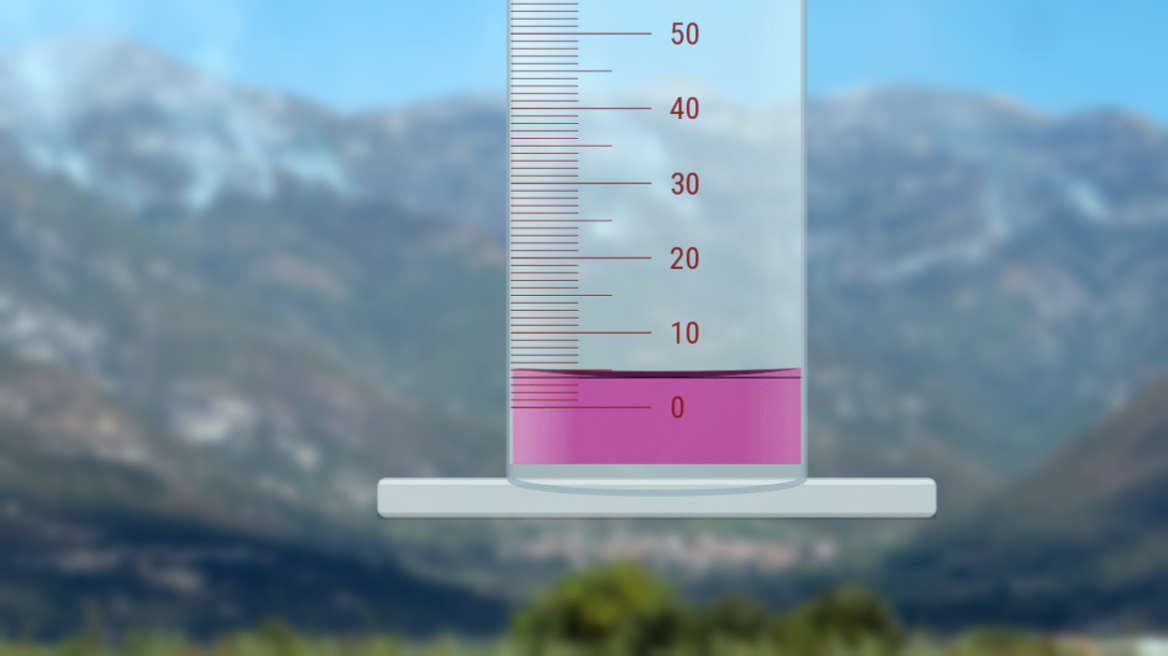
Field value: {"value": 4, "unit": "mL"}
